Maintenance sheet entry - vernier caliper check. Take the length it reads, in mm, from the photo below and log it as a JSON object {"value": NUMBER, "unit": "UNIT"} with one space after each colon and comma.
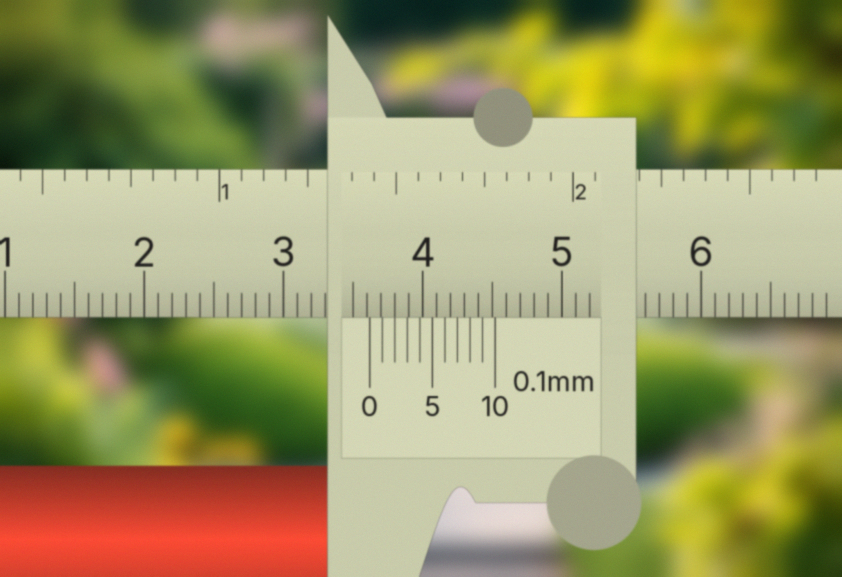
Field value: {"value": 36.2, "unit": "mm"}
